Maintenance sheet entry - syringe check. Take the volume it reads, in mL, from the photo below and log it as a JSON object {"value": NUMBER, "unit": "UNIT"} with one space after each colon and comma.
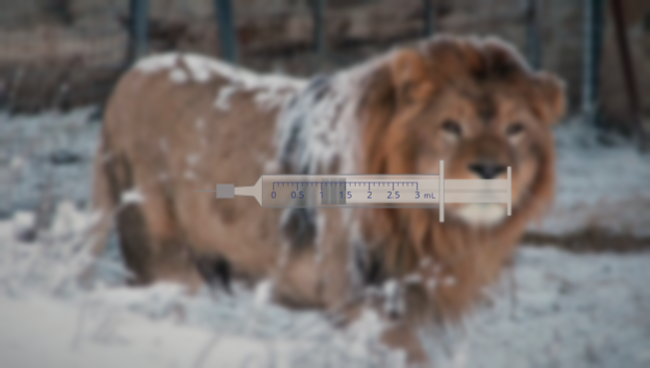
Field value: {"value": 1, "unit": "mL"}
